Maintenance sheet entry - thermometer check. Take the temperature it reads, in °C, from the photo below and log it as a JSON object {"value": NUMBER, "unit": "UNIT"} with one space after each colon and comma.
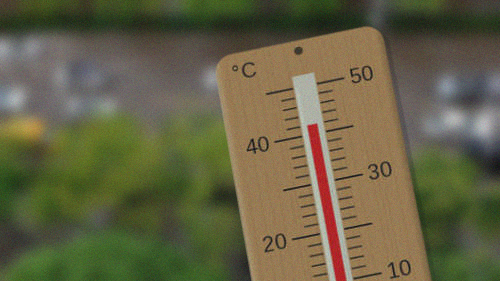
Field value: {"value": 42, "unit": "°C"}
